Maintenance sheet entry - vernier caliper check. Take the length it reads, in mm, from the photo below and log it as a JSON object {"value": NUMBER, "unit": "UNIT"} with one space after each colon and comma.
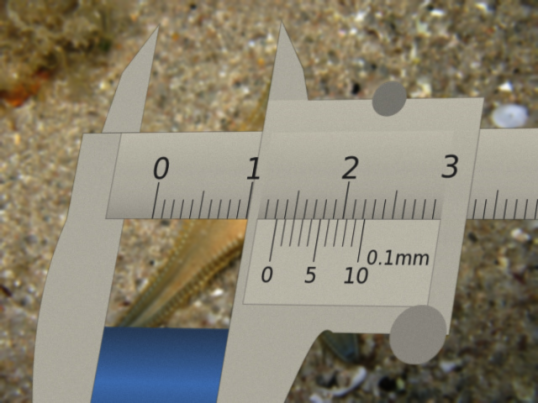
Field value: {"value": 13.2, "unit": "mm"}
